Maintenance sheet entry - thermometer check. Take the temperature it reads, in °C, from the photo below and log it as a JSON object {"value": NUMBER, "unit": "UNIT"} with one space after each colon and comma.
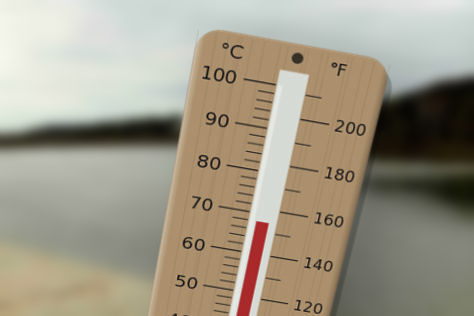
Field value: {"value": 68, "unit": "°C"}
